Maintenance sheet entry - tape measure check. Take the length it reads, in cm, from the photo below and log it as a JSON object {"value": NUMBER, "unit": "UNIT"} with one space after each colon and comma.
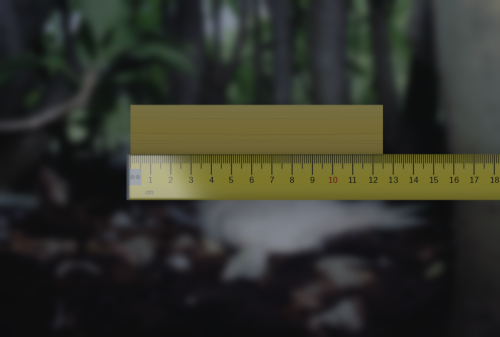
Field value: {"value": 12.5, "unit": "cm"}
